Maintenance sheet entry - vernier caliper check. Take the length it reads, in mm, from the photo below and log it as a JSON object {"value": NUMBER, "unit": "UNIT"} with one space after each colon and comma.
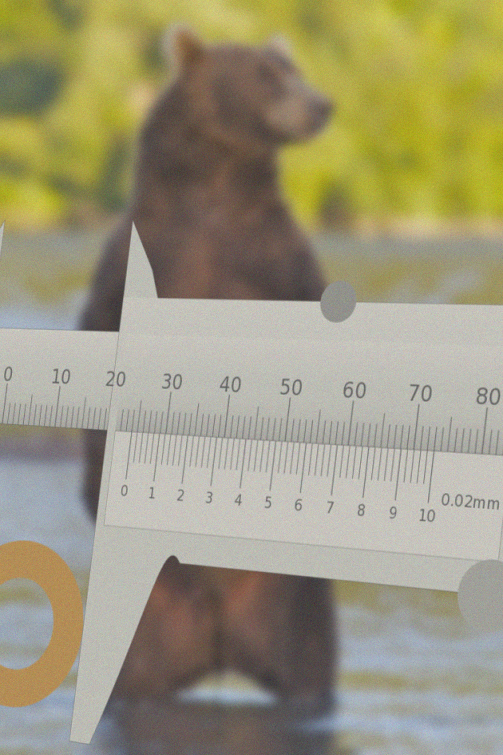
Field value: {"value": 24.0, "unit": "mm"}
